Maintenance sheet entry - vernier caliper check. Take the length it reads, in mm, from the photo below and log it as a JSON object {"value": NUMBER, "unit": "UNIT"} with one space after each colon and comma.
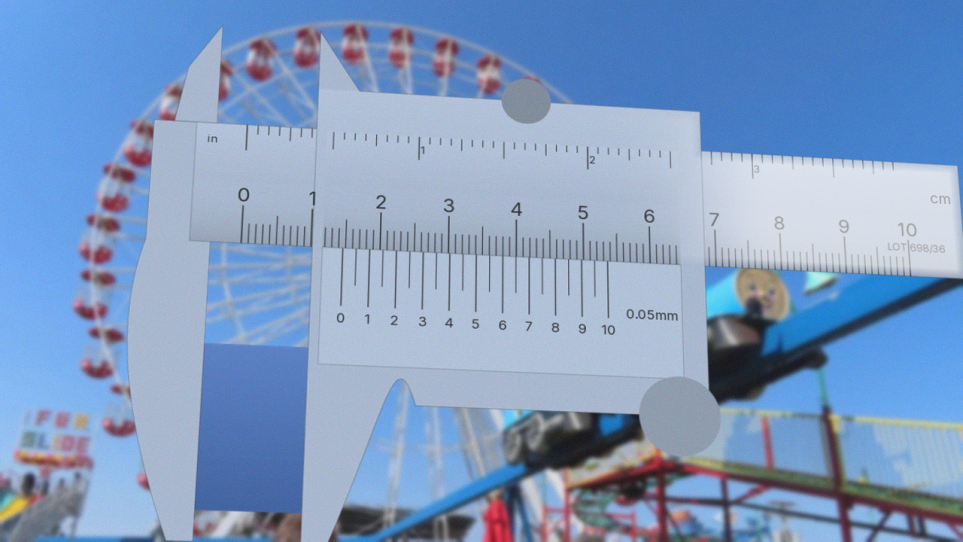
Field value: {"value": 14.6, "unit": "mm"}
